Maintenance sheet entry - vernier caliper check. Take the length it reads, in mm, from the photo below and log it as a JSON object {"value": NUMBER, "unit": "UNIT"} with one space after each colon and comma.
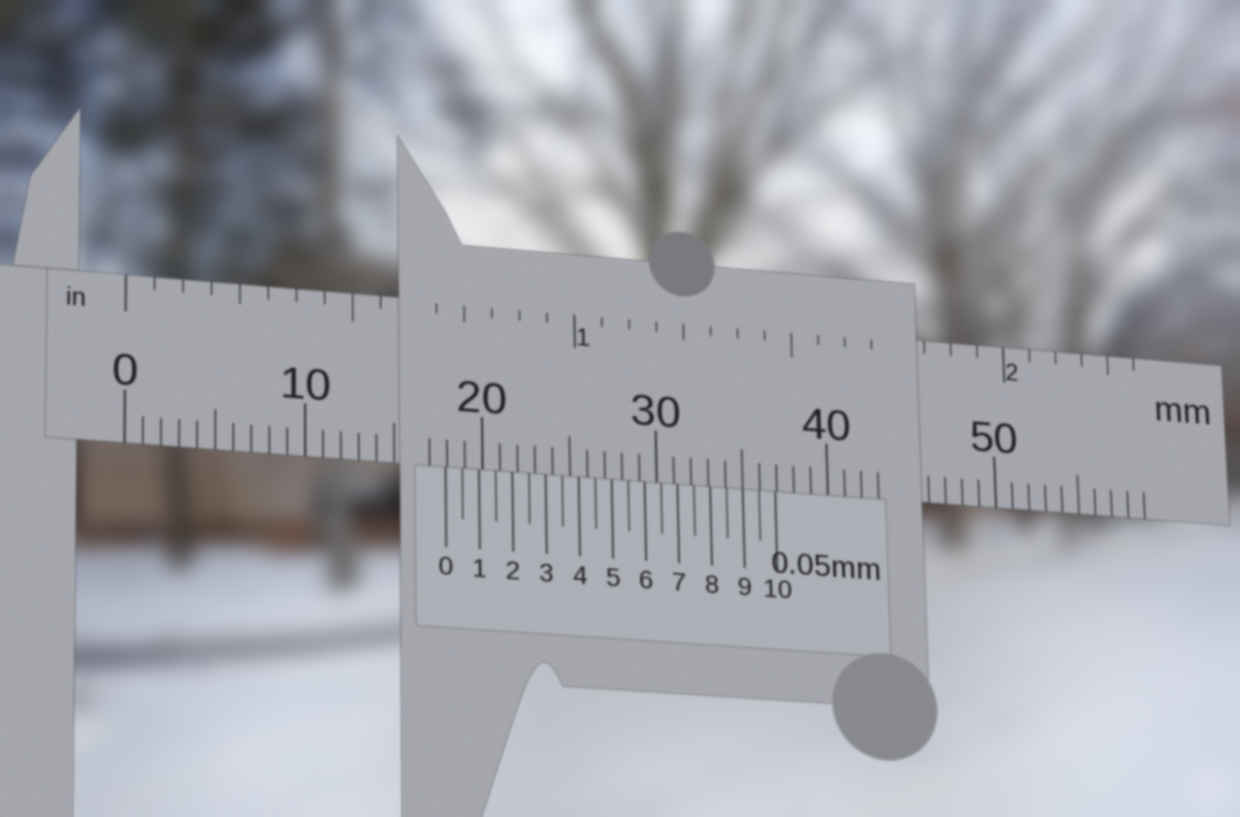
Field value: {"value": 17.9, "unit": "mm"}
